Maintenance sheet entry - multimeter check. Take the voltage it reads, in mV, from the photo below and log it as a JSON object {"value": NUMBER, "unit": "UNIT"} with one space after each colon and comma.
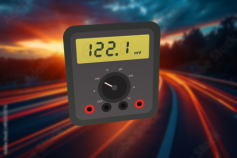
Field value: {"value": 122.1, "unit": "mV"}
